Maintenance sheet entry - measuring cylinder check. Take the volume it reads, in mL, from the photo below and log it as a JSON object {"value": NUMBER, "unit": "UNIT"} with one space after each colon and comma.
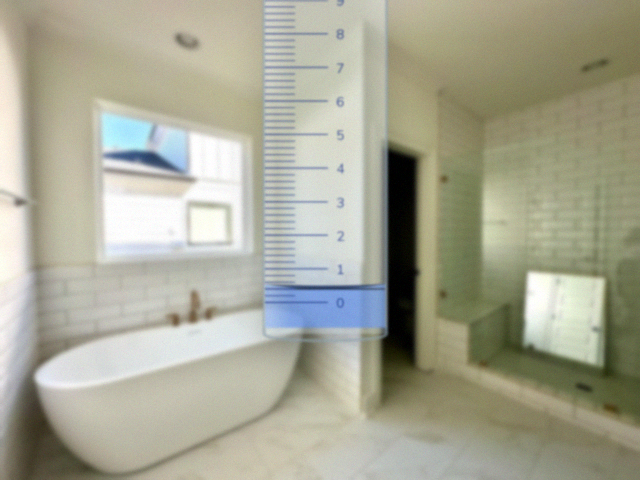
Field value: {"value": 0.4, "unit": "mL"}
